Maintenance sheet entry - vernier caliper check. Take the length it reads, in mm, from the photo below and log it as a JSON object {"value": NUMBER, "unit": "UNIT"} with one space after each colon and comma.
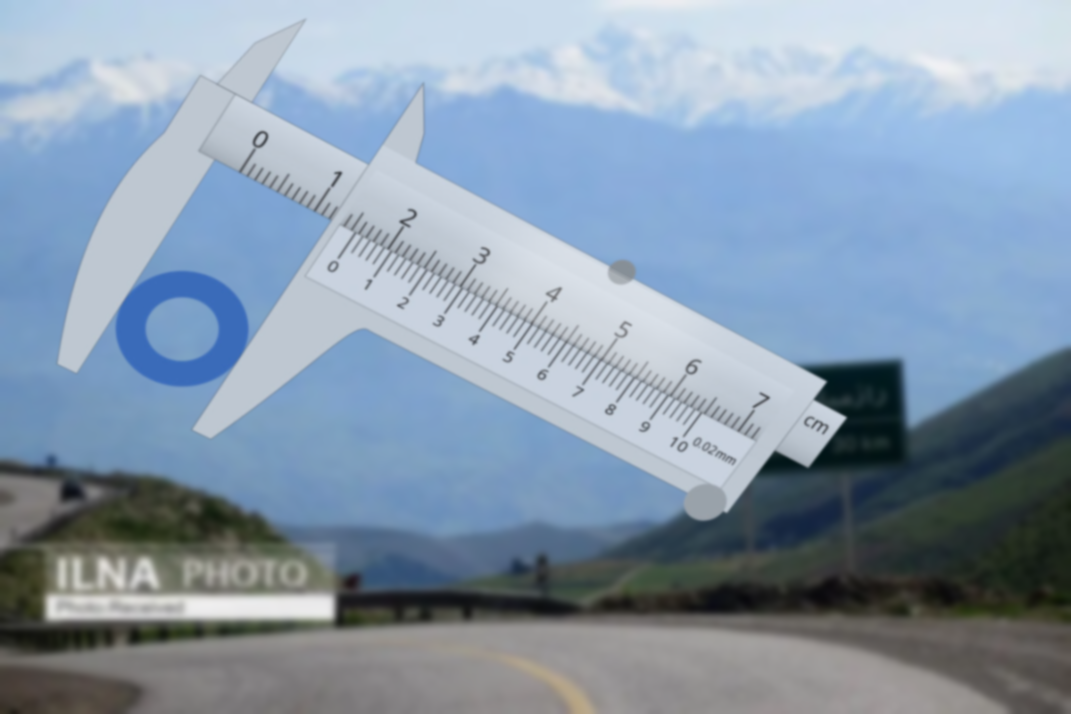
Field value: {"value": 15.6, "unit": "mm"}
